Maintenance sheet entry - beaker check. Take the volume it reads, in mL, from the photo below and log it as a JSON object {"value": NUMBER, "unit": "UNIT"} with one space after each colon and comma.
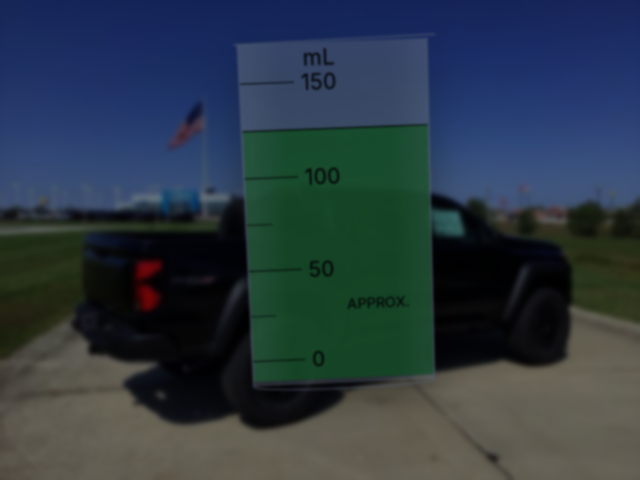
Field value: {"value": 125, "unit": "mL"}
